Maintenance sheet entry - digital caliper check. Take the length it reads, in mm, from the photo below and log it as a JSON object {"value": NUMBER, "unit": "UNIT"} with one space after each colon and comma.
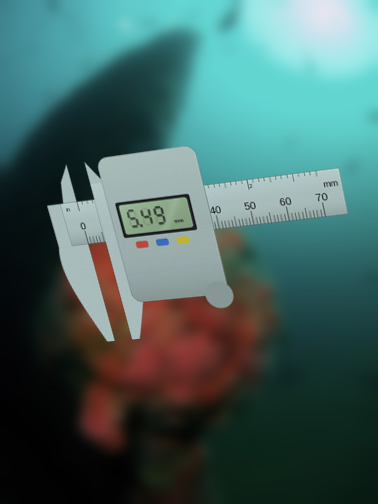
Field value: {"value": 5.49, "unit": "mm"}
